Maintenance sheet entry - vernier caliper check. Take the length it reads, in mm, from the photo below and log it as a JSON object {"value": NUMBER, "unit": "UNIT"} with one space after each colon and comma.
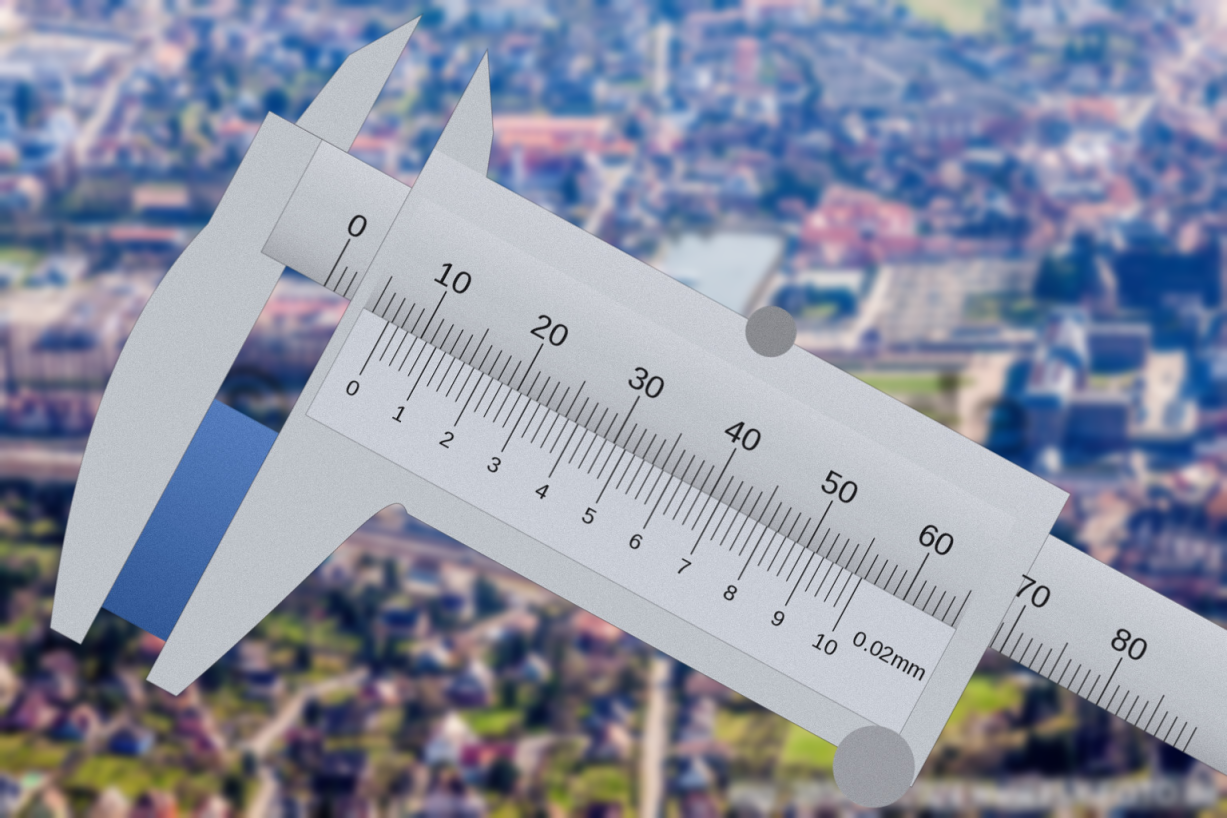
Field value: {"value": 6.7, "unit": "mm"}
